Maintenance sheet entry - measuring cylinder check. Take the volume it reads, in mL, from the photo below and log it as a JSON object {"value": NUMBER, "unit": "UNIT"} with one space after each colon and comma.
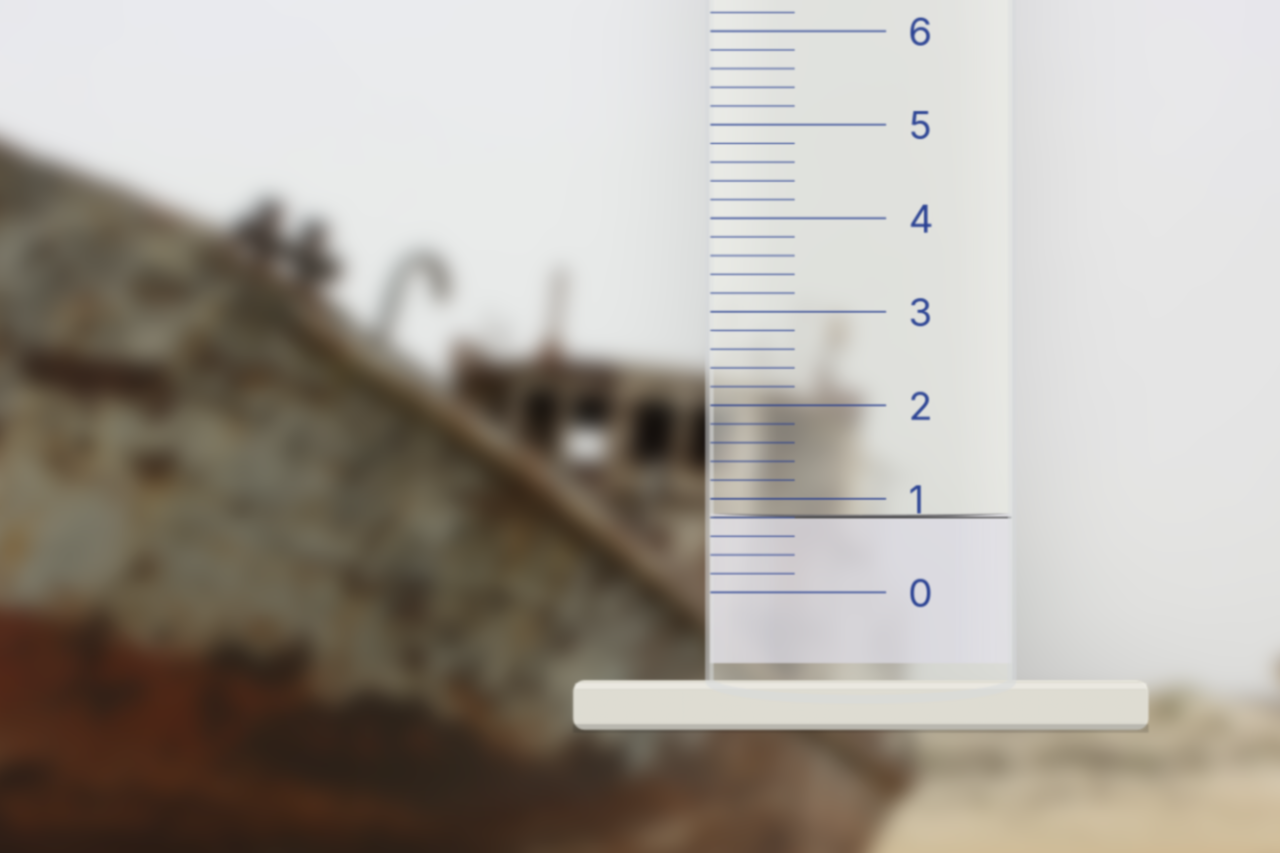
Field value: {"value": 0.8, "unit": "mL"}
